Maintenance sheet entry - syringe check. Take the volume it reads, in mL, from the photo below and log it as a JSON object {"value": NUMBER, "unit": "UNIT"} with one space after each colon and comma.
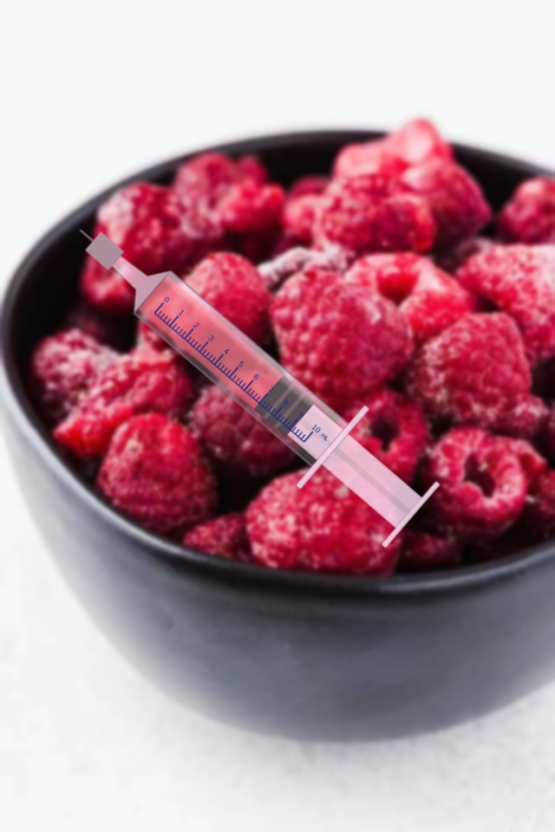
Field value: {"value": 7, "unit": "mL"}
